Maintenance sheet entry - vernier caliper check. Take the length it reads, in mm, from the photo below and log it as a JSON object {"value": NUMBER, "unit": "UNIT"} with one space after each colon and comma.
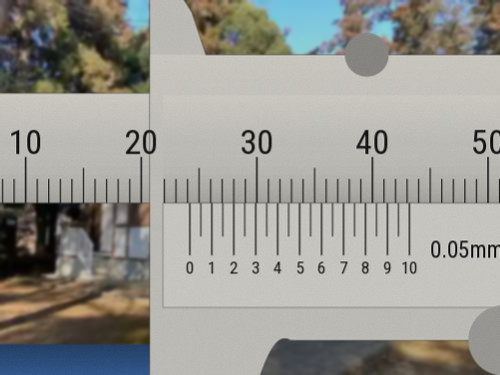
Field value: {"value": 24.2, "unit": "mm"}
